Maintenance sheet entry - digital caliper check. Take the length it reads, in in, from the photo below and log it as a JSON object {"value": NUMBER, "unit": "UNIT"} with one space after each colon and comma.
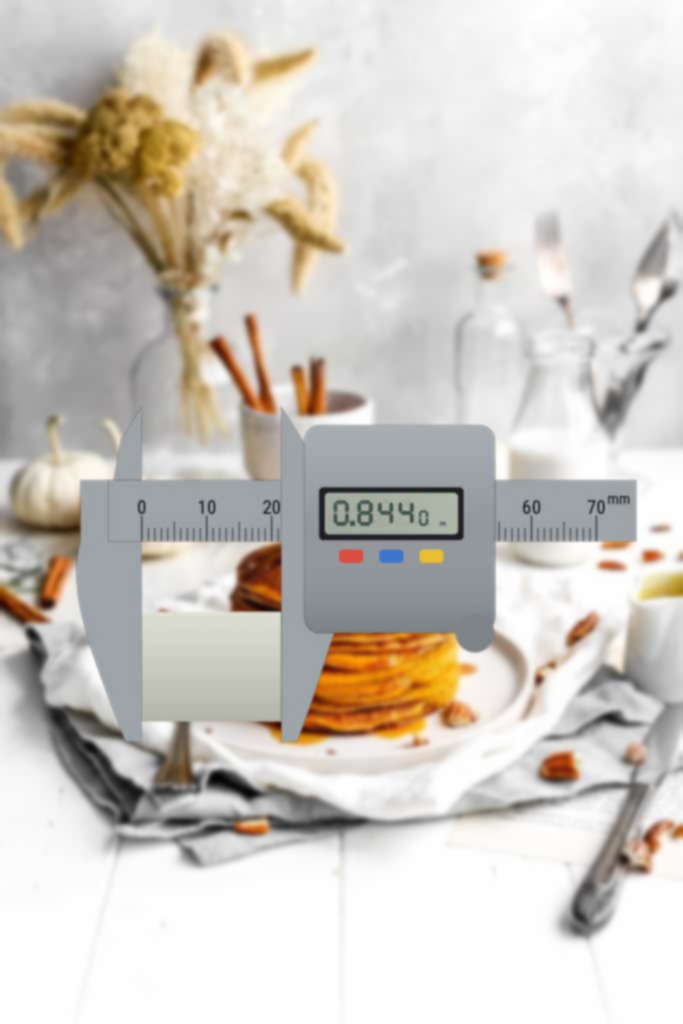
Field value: {"value": 0.8440, "unit": "in"}
